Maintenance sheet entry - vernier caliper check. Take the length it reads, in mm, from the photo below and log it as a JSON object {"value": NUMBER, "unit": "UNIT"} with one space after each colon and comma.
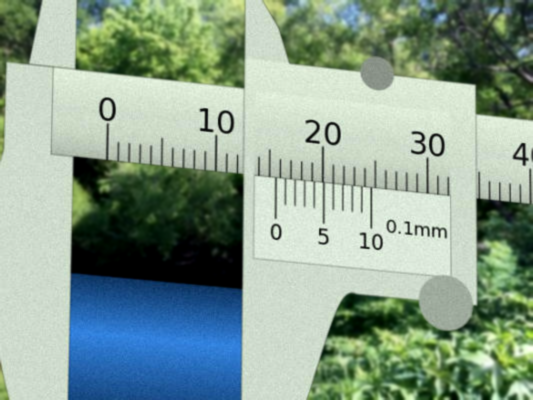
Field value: {"value": 15.6, "unit": "mm"}
